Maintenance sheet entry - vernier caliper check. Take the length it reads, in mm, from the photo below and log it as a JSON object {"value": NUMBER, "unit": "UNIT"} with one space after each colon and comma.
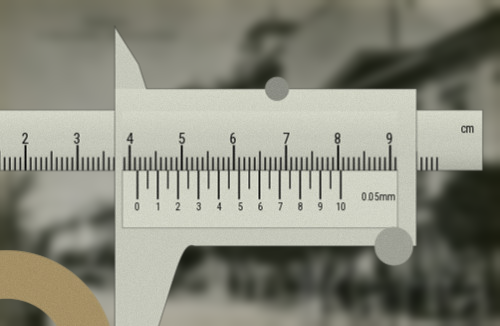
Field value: {"value": 41.5, "unit": "mm"}
